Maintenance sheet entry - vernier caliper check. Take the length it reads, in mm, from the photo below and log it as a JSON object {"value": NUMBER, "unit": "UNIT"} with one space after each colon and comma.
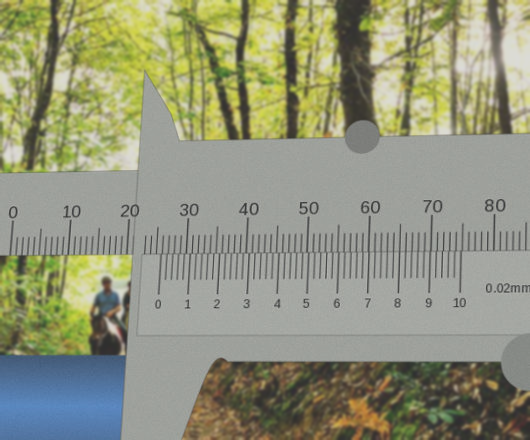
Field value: {"value": 25.8, "unit": "mm"}
